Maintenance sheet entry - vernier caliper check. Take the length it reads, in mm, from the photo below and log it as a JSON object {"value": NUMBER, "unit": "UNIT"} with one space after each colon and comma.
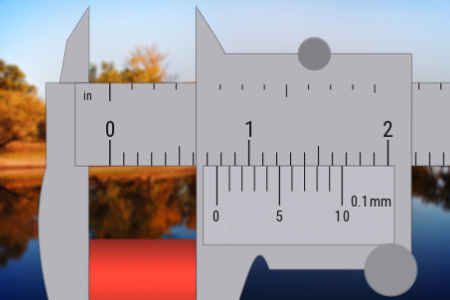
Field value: {"value": 7.7, "unit": "mm"}
